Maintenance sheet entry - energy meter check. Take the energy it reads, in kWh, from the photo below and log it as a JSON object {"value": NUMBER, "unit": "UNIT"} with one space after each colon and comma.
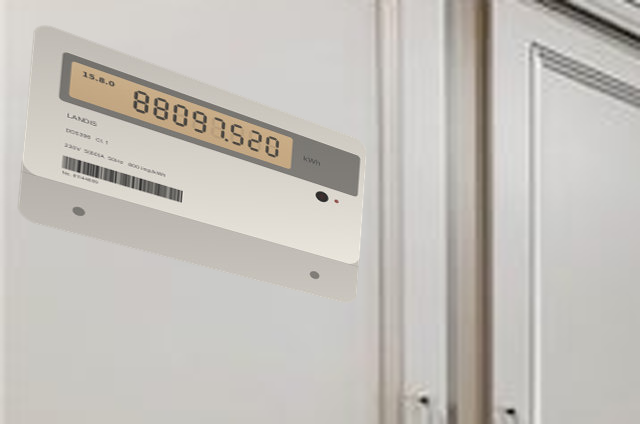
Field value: {"value": 88097.520, "unit": "kWh"}
